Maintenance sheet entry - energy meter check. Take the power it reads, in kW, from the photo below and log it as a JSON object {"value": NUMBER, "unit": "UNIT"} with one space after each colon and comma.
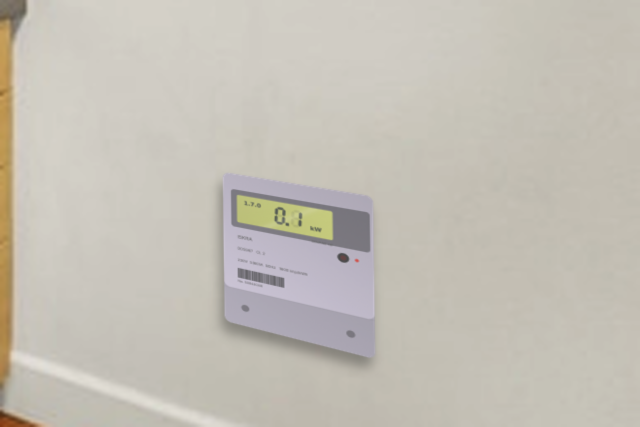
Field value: {"value": 0.1, "unit": "kW"}
